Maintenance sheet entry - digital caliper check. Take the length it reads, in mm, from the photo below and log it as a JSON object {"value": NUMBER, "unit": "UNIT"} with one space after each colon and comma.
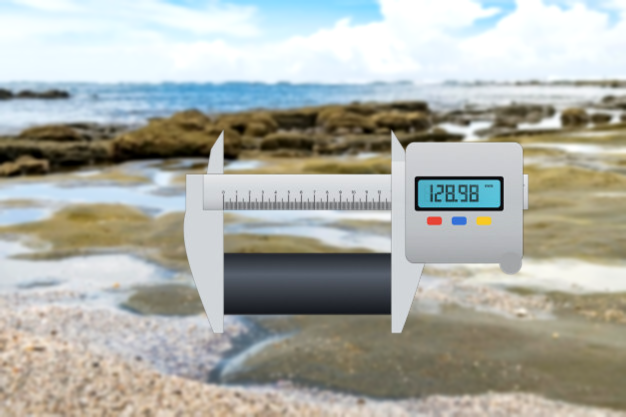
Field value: {"value": 128.98, "unit": "mm"}
